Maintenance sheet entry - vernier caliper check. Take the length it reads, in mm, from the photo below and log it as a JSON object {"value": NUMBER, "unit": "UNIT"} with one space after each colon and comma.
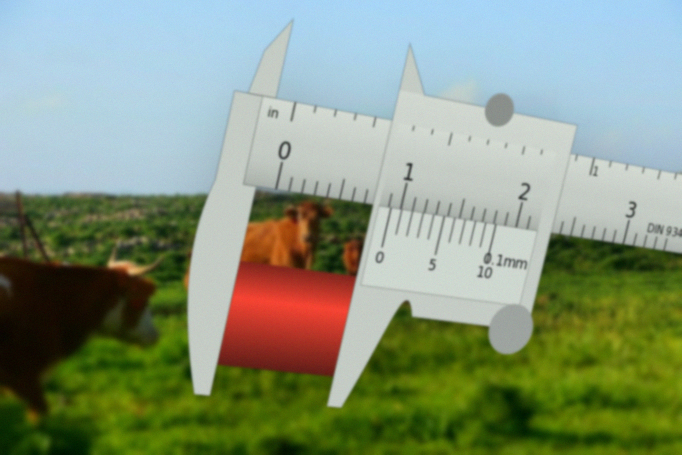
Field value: {"value": 9.2, "unit": "mm"}
